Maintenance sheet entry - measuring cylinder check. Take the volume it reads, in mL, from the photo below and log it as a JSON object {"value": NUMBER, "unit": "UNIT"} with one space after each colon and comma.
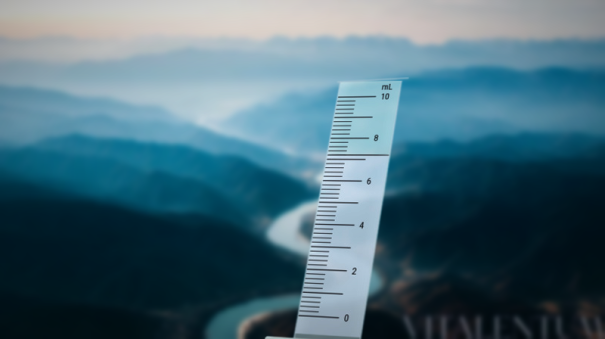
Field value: {"value": 7.2, "unit": "mL"}
